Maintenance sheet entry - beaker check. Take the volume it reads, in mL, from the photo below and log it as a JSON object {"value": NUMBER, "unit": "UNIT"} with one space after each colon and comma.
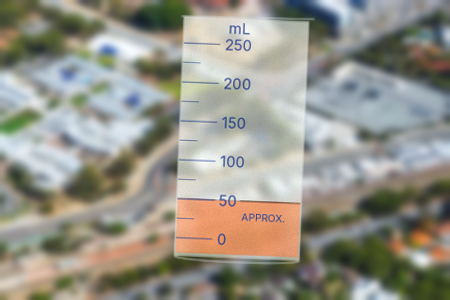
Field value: {"value": 50, "unit": "mL"}
